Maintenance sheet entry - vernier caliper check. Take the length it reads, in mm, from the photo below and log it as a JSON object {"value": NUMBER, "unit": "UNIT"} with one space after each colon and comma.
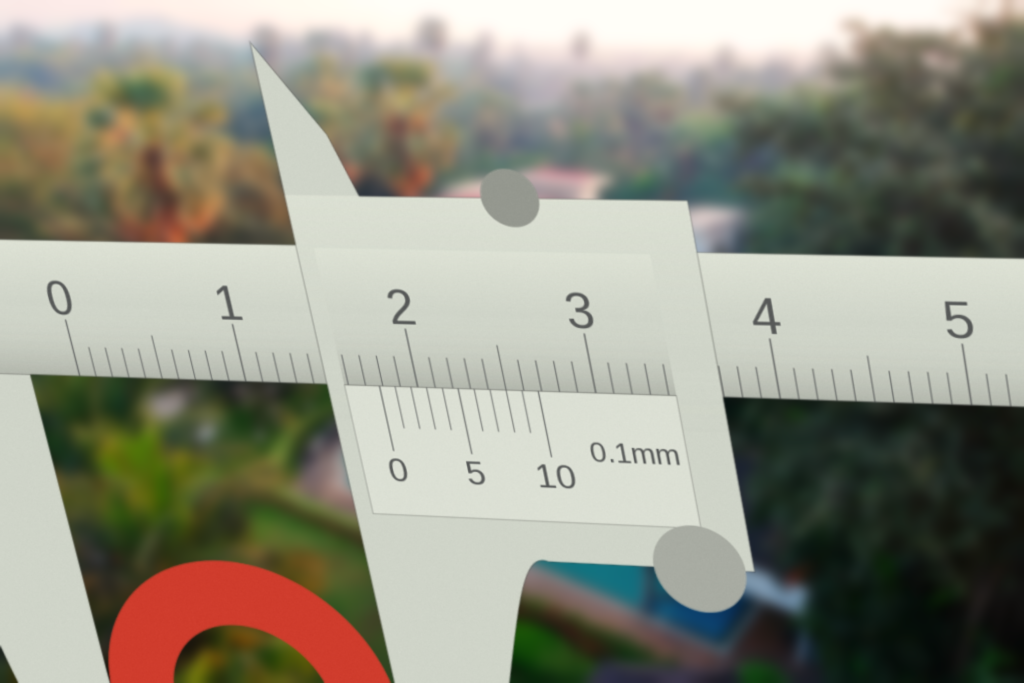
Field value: {"value": 17.8, "unit": "mm"}
